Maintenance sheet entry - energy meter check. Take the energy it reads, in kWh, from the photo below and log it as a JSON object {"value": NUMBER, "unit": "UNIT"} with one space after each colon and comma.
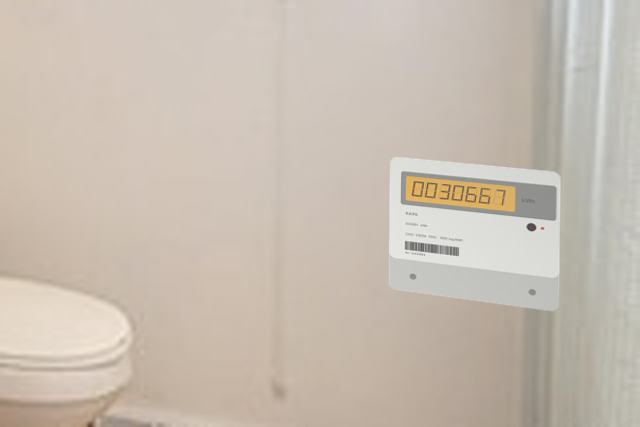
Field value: {"value": 30667, "unit": "kWh"}
